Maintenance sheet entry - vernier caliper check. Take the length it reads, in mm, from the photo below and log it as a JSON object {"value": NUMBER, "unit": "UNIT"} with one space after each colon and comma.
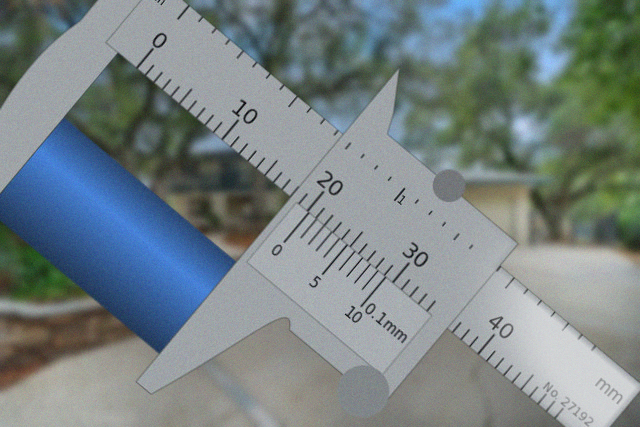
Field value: {"value": 20.2, "unit": "mm"}
